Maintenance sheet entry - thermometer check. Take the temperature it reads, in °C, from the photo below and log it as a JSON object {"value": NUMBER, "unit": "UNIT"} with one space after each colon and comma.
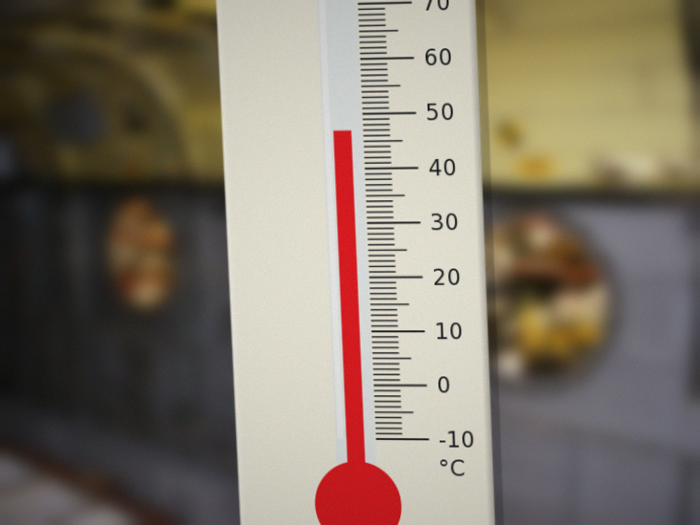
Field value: {"value": 47, "unit": "°C"}
